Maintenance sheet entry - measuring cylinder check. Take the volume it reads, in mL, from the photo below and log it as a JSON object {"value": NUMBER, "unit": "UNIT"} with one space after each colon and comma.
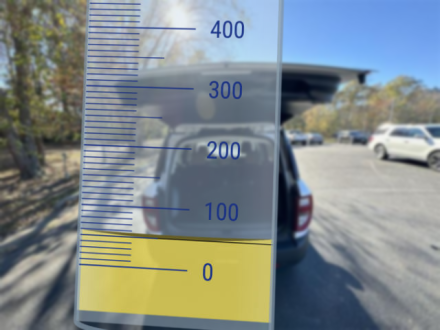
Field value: {"value": 50, "unit": "mL"}
